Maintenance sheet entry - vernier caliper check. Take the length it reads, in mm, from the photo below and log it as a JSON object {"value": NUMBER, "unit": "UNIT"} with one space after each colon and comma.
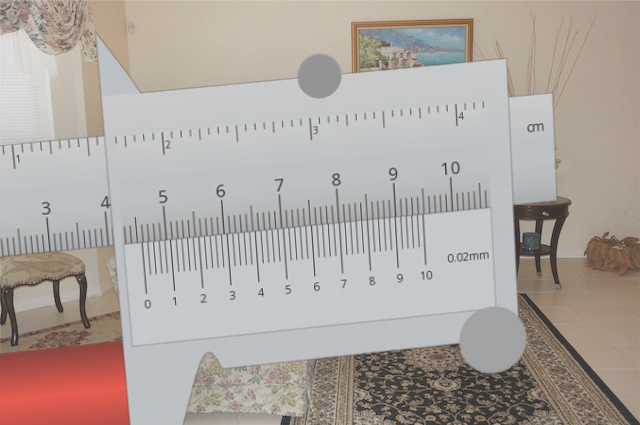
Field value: {"value": 45.8, "unit": "mm"}
